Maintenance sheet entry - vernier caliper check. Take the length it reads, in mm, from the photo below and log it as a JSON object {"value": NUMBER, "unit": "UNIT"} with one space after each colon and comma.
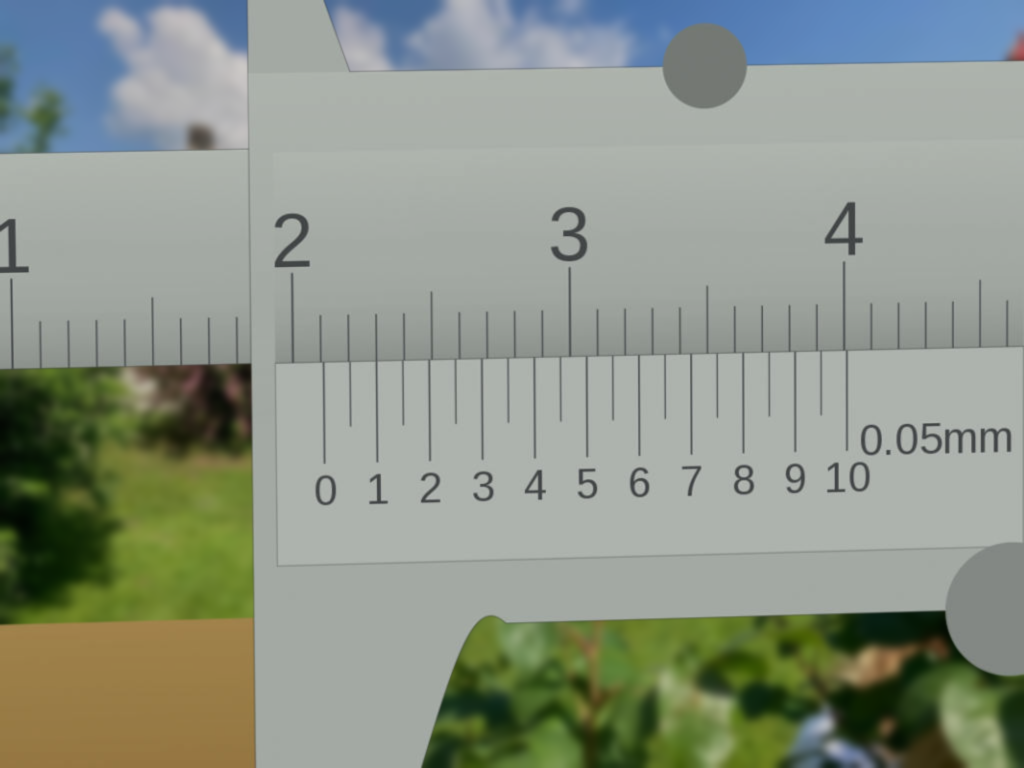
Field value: {"value": 21.10, "unit": "mm"}
